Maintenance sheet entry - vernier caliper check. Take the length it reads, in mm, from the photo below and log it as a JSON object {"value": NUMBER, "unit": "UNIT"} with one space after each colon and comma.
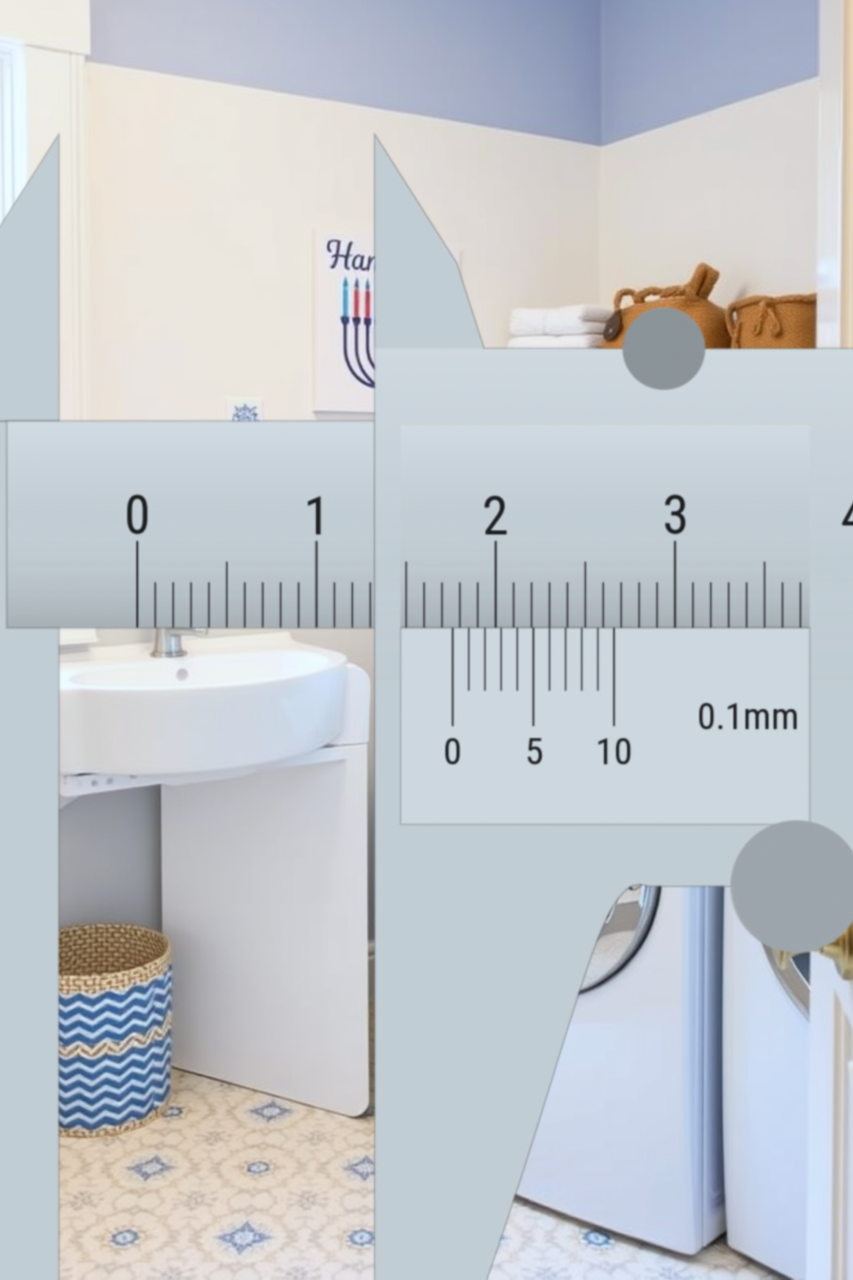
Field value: {"value": 17.6, "unit": "mm"}
